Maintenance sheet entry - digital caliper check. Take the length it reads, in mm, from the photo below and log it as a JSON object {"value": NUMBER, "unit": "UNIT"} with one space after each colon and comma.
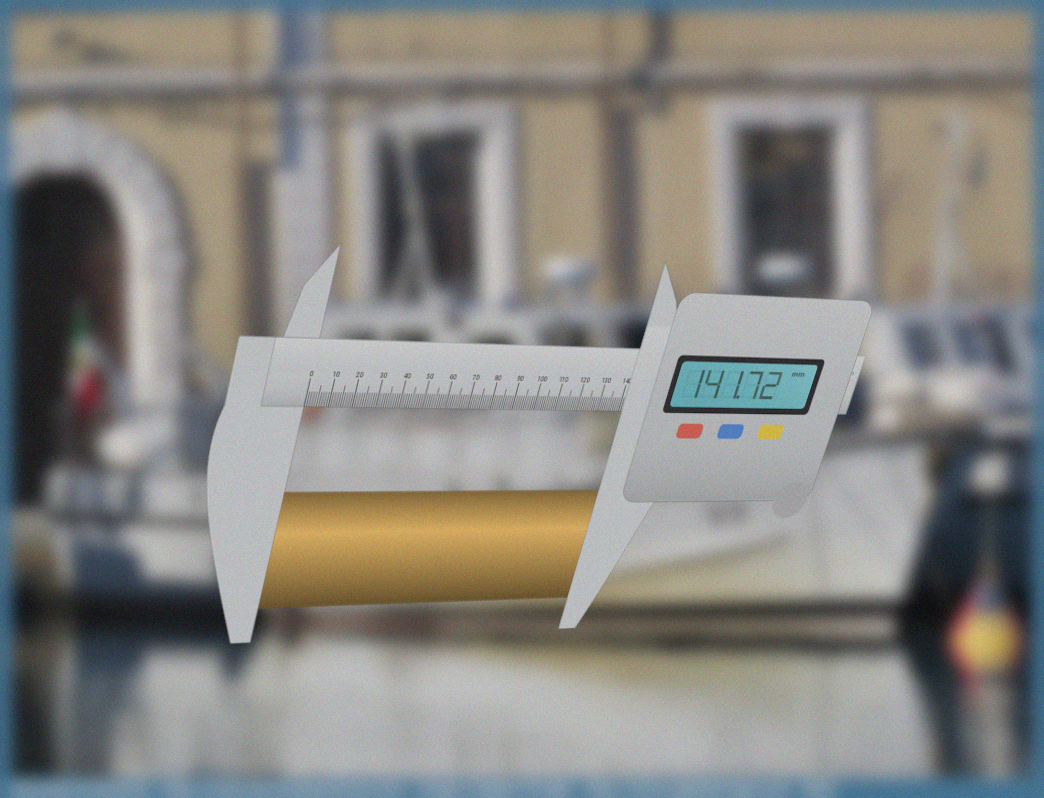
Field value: {"value": 141.72, "unit": "mm"}
